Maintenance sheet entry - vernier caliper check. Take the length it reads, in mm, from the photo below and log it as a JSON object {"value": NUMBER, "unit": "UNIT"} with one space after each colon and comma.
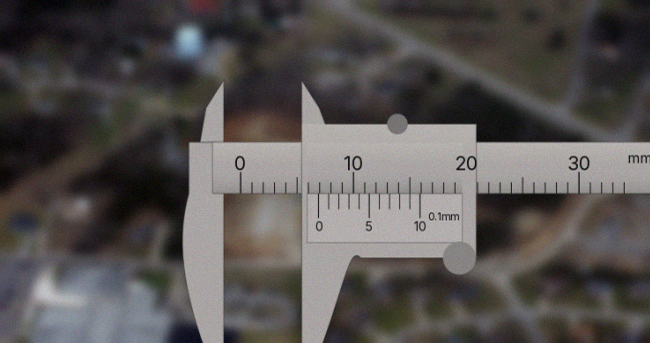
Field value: {"value": 6.9, "unit": "mm"}
